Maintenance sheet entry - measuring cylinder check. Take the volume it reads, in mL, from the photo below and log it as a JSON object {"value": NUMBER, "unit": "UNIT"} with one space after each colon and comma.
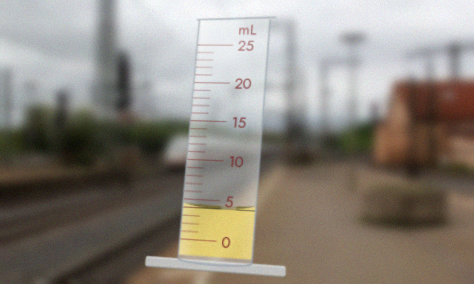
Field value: {"value": 4, "unit": "mL"}
